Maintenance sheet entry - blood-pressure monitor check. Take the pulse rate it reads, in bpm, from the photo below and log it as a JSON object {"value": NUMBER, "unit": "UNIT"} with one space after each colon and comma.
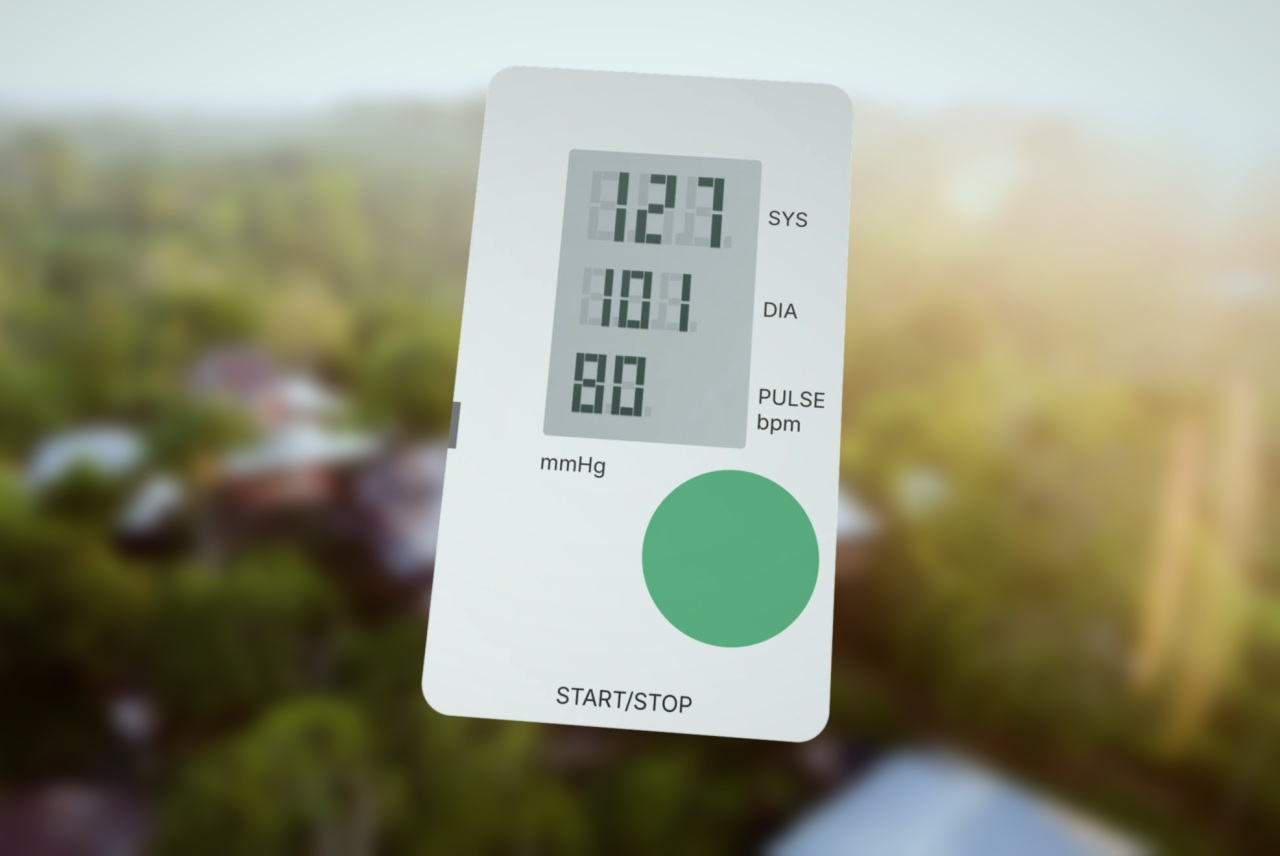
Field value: {"value": 80, "unit": "bpm"}
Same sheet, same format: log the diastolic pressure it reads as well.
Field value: {"value": 101, "unit": "mmHg"}
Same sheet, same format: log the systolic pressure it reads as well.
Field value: {"value": 127, "unit": "mmHg"}
